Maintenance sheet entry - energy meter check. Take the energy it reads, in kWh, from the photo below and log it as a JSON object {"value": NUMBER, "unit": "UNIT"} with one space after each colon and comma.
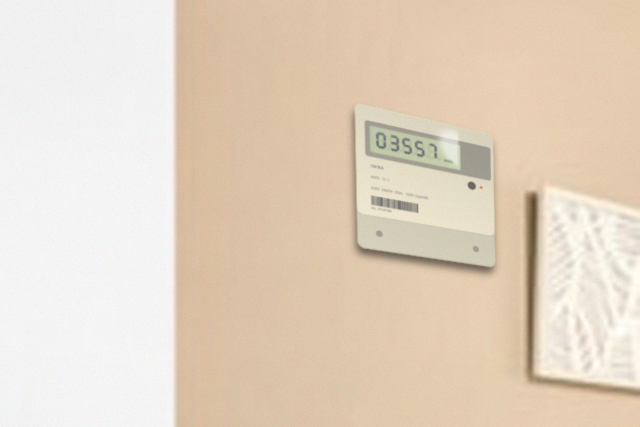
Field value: {"value": 3557, "unit": "kWh"}
